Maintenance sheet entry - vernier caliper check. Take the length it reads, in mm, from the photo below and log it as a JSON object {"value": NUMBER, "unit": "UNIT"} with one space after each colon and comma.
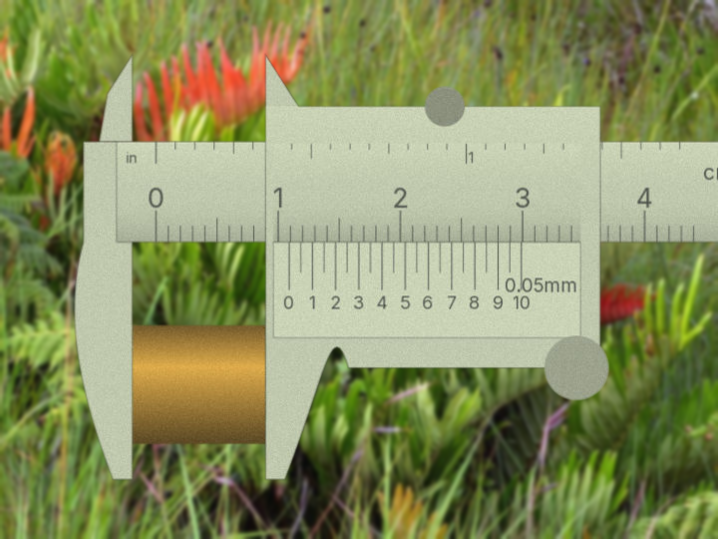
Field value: {"value": 10.9, "unit": "mm"}
